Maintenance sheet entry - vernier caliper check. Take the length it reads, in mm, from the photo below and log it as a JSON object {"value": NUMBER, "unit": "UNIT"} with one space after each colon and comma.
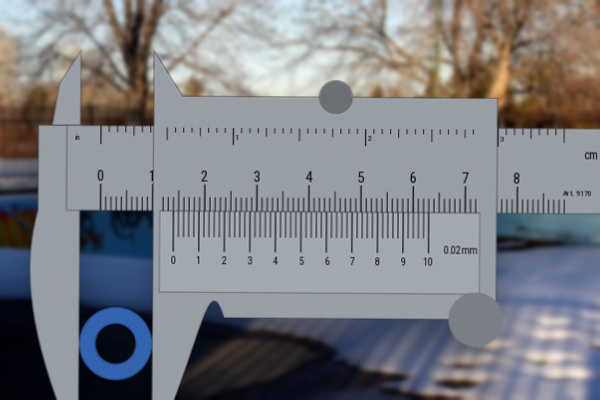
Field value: {"value": 14.0, "unit": "mm"}
